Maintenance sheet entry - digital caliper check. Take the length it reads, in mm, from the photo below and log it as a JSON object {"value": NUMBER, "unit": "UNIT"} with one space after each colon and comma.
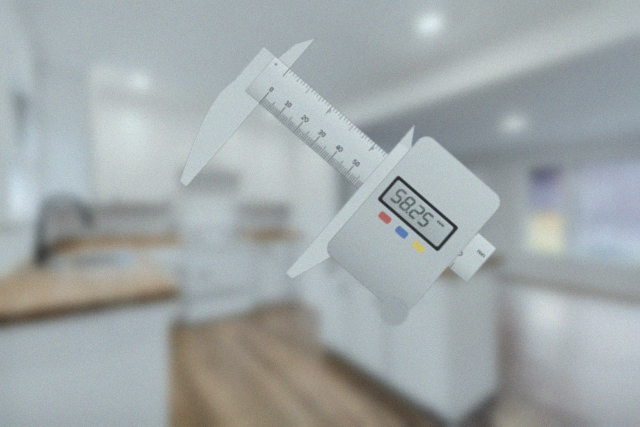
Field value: {"value": 58.25, "unit": "mm"}
